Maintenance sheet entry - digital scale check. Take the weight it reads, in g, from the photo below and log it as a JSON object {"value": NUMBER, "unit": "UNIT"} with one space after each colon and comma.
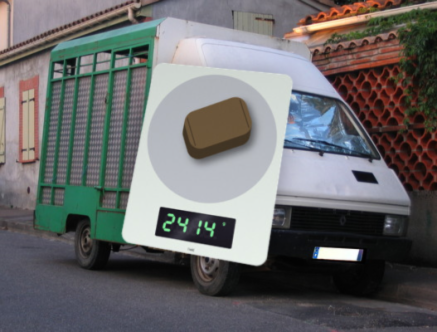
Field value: {"value": 2414, "unit": "g"}
